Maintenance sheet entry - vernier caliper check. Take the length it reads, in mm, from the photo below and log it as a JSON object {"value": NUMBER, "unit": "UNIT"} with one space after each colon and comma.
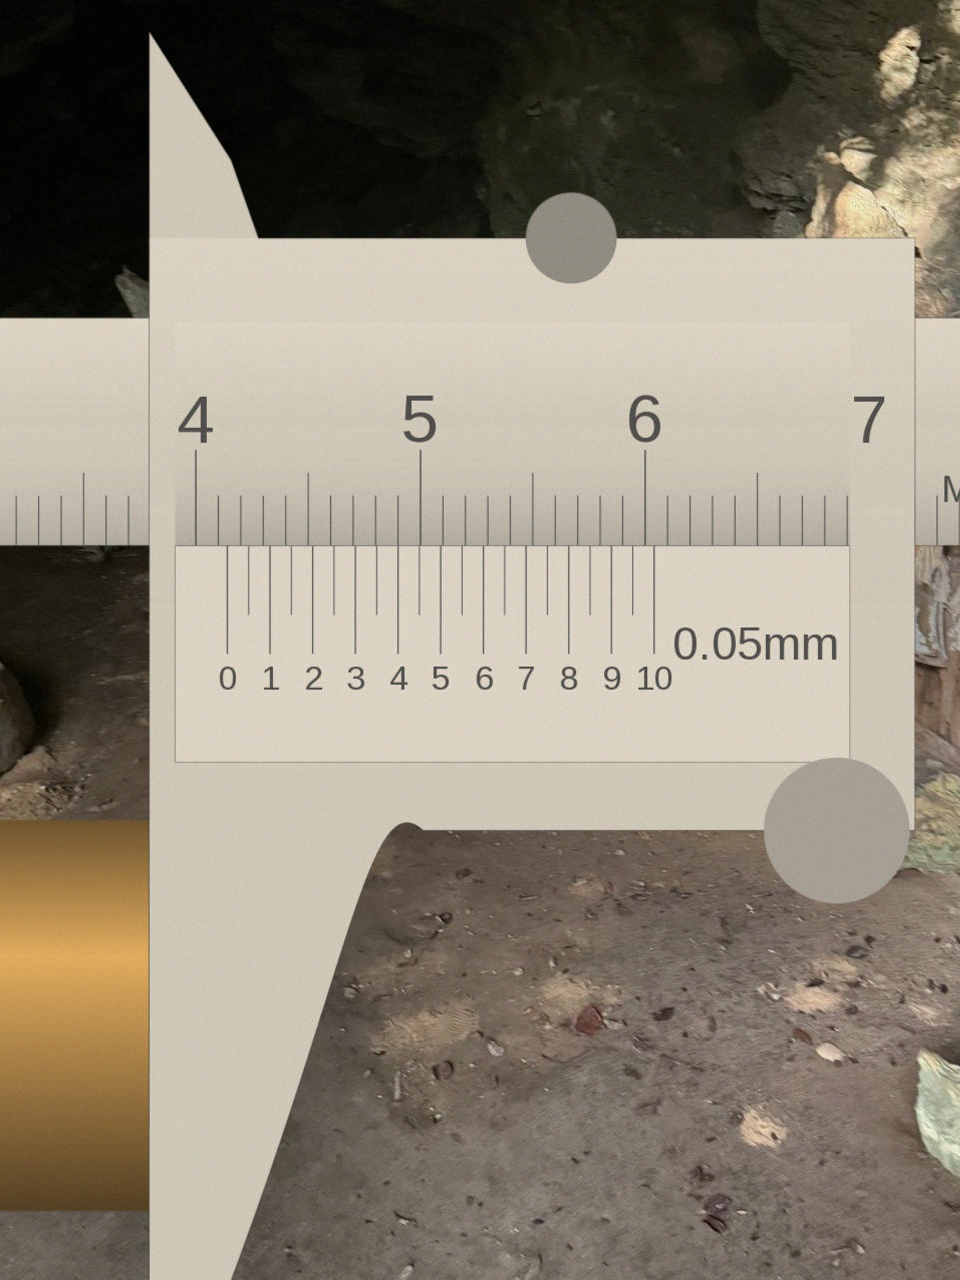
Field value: {"value": 41.4, "unit": "mm"}
